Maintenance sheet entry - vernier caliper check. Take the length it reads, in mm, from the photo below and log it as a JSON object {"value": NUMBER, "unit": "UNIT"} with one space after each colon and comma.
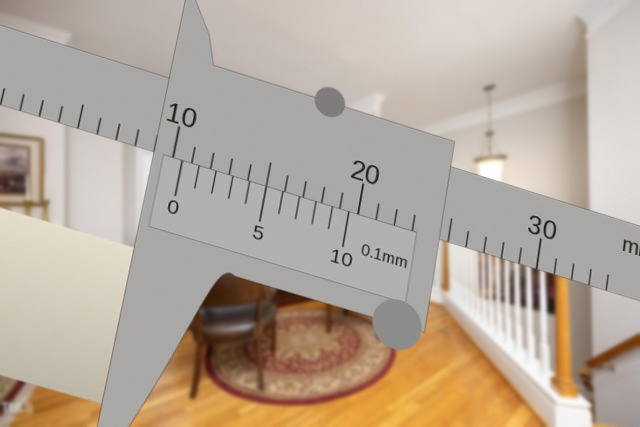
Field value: {"value": 10.5, "unit": "mm"}
